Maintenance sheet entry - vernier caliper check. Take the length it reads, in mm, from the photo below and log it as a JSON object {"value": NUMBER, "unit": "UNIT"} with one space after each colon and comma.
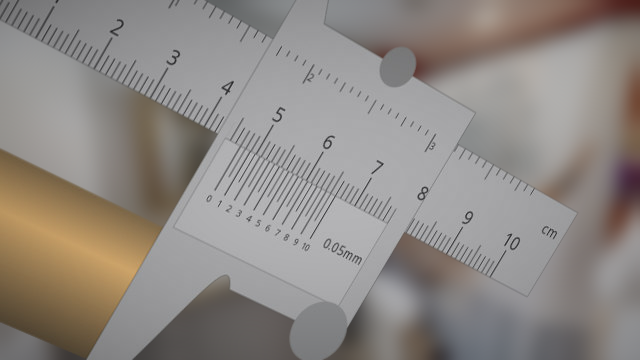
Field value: {"value": 47.0, "unit": "mm"}
